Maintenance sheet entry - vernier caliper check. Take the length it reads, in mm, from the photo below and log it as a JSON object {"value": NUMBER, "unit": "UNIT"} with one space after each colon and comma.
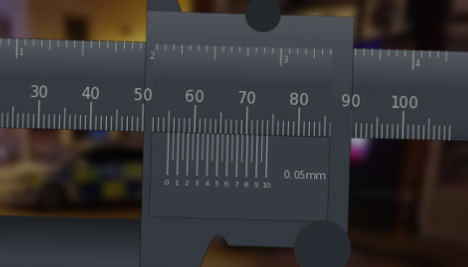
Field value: {"value": 55.0, "unit": "mm"}
